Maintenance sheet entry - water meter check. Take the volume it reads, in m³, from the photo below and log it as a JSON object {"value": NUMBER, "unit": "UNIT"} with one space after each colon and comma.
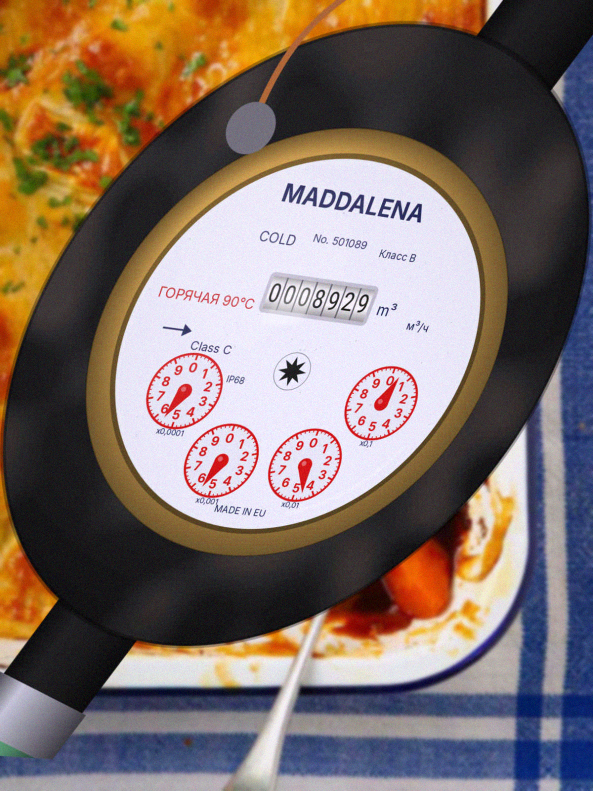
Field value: {"value": 8929.0455, "unit": "m³"}
